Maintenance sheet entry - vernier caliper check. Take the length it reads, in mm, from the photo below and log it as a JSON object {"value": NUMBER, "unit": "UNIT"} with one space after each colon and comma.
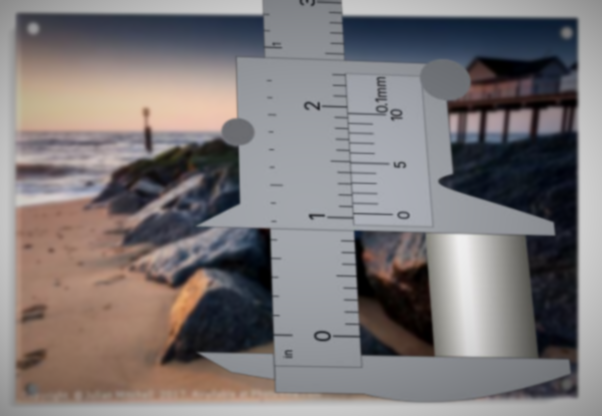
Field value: {"value": 10.4, "unit": "mm"}
